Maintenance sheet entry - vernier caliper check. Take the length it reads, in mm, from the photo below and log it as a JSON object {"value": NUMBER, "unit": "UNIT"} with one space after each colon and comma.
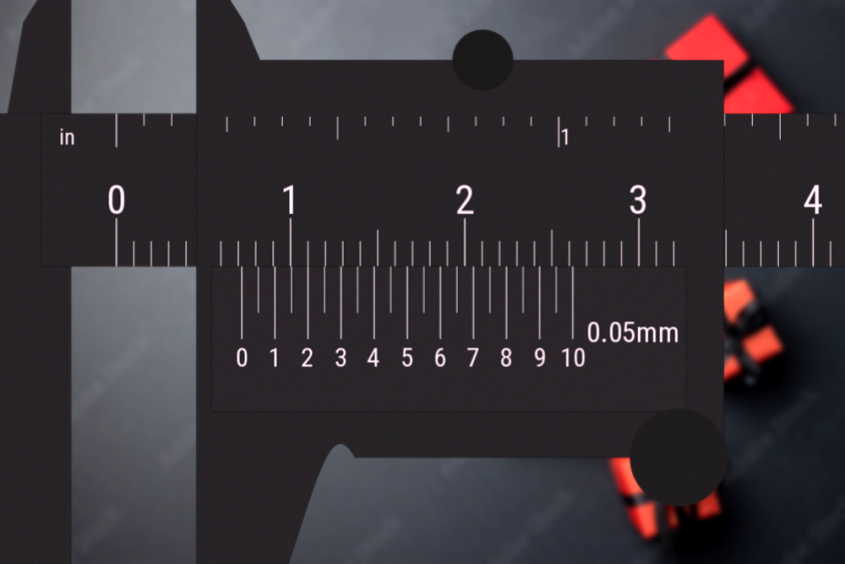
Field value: {"value": 7.2, "unit": "mm"}
